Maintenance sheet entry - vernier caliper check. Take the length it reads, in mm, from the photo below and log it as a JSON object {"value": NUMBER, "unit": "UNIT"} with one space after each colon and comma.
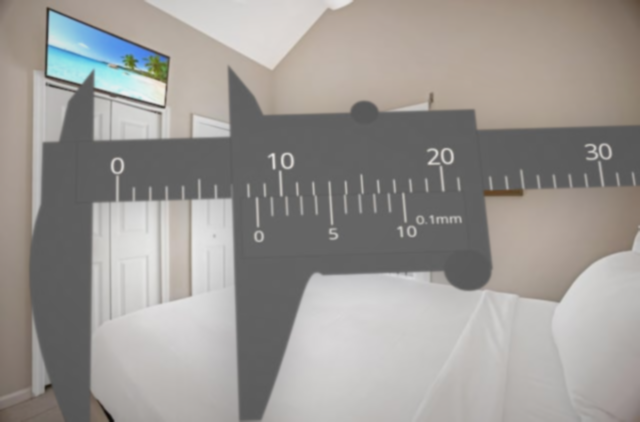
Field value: {"value": 8.5, "unit": "mm"}
